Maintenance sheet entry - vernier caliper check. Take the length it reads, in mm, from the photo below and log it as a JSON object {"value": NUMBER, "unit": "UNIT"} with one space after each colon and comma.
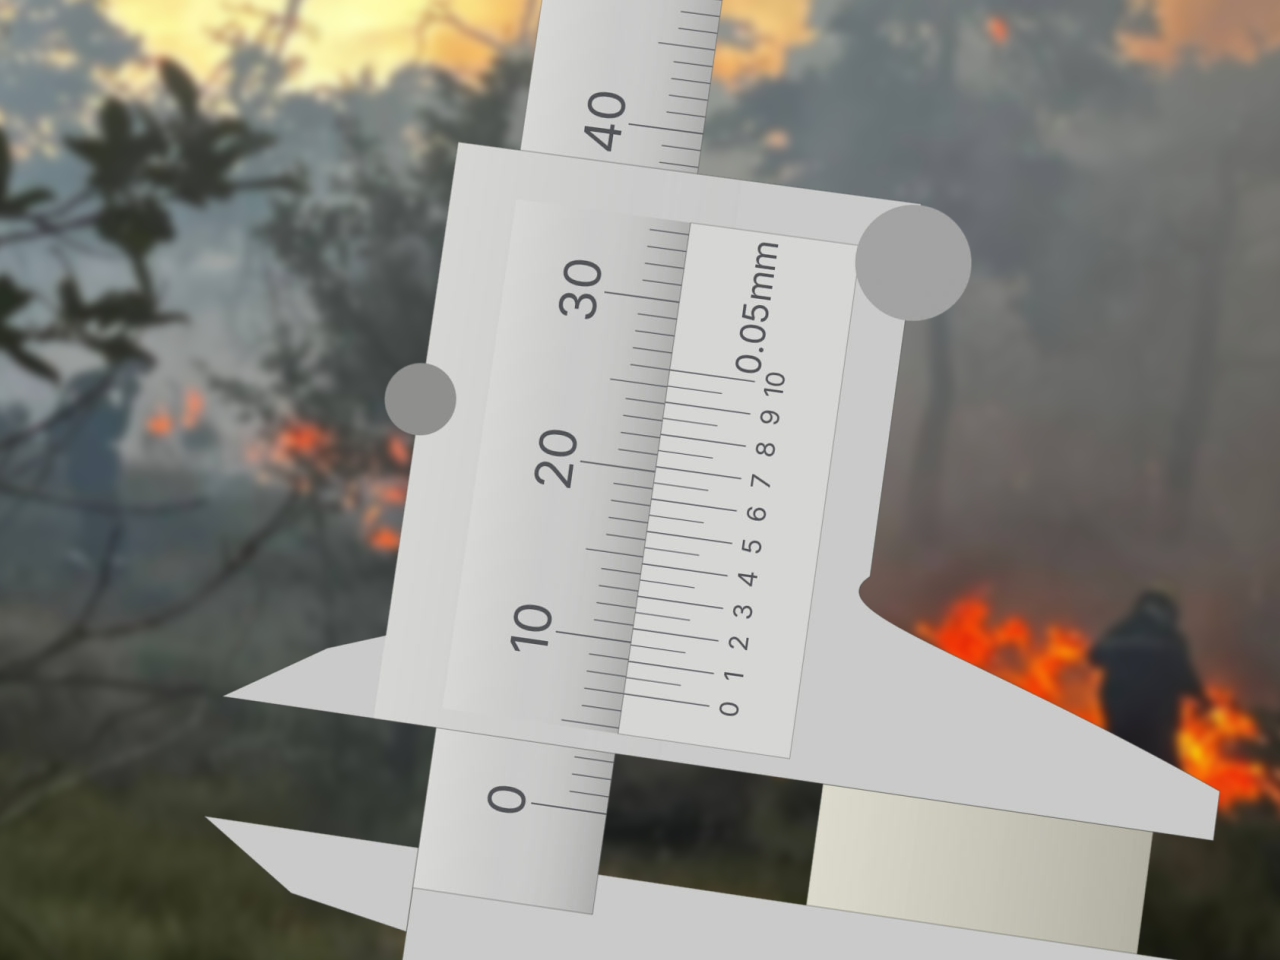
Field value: {"value": 7.0, "unit": "mm"}
